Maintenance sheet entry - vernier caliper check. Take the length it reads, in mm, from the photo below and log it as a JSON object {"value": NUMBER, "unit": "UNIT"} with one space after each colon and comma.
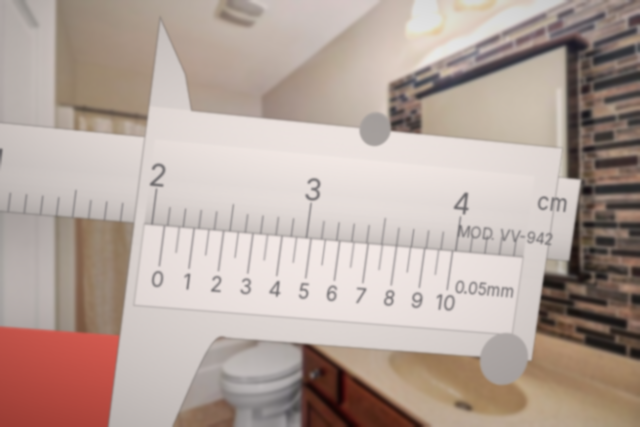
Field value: {"value": 20.8, "unit": "mm"}
